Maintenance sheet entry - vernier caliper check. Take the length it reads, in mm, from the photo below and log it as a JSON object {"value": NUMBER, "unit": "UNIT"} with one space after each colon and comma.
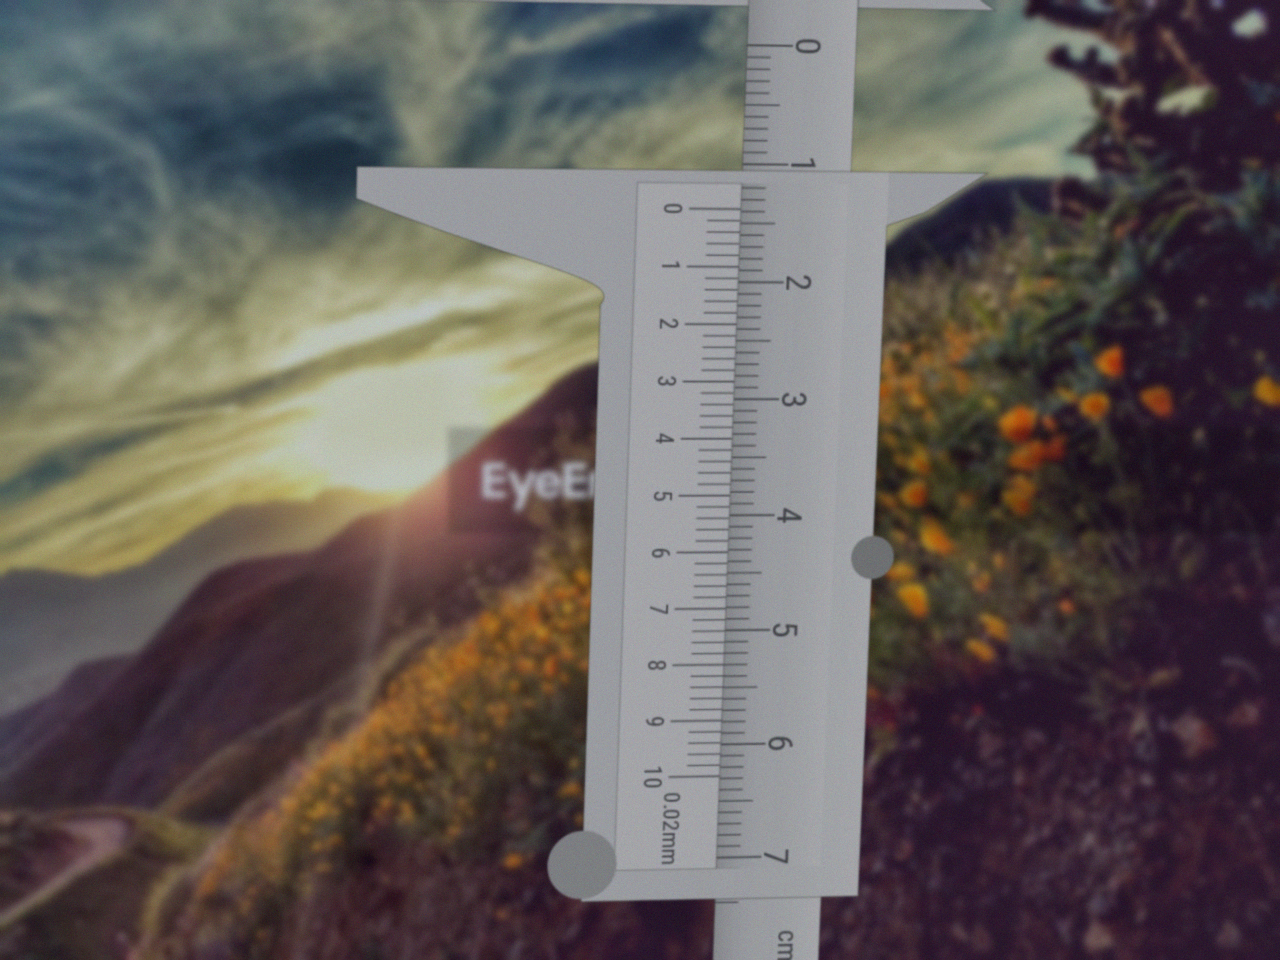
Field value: {"value": 13.8, "unit": "mm"}
